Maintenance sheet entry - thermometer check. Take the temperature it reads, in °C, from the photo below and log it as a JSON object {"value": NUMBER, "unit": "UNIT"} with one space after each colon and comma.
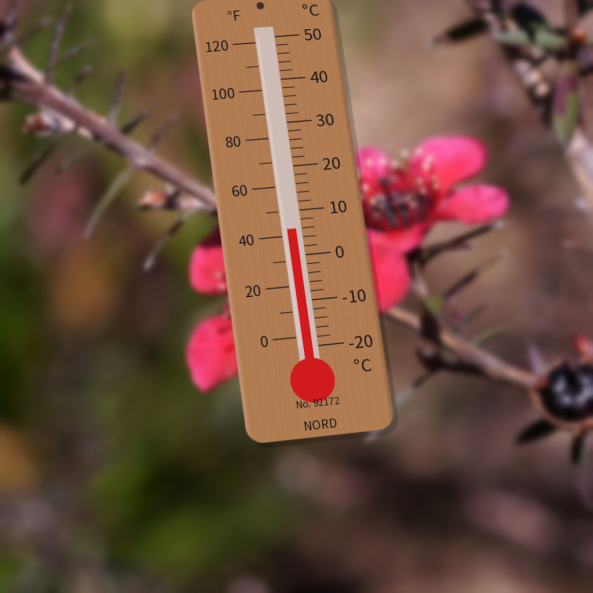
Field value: {"value": 6, "unit": "°C"}
